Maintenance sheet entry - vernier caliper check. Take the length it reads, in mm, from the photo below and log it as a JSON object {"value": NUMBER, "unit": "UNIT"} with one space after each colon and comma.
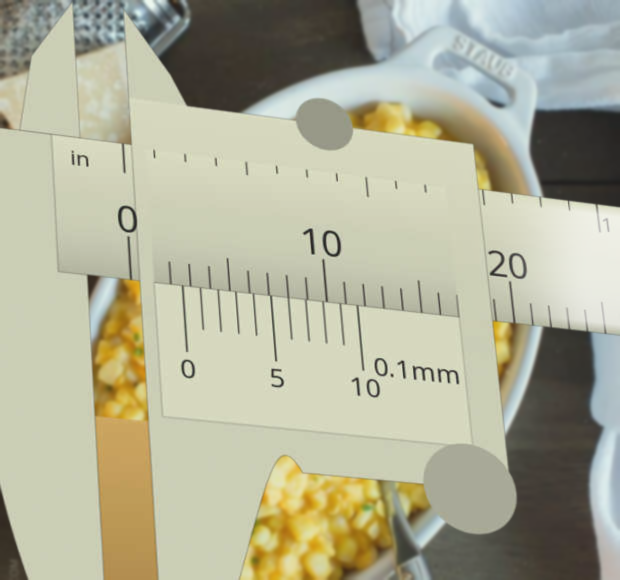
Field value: {"value": 2.6, "unit": "mm"}
